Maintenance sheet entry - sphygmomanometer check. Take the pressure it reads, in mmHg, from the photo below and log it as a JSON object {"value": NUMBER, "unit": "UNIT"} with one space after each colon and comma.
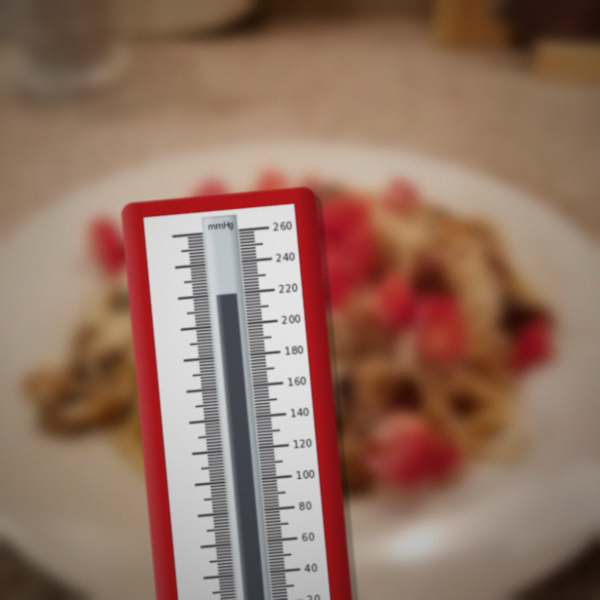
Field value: {"value": 220, "unit": "mmHg"}
